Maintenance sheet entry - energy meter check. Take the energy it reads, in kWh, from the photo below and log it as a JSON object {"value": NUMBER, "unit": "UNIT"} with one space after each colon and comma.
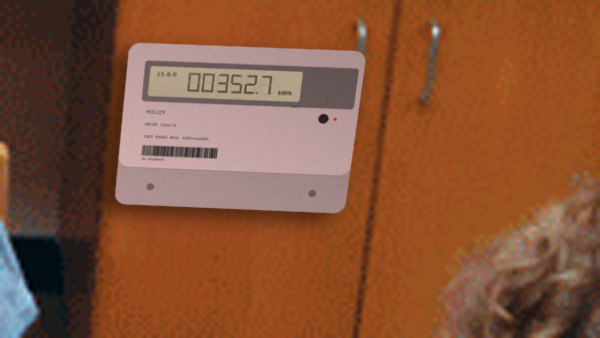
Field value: {"value": 352.7, "unit": "kWh"}
